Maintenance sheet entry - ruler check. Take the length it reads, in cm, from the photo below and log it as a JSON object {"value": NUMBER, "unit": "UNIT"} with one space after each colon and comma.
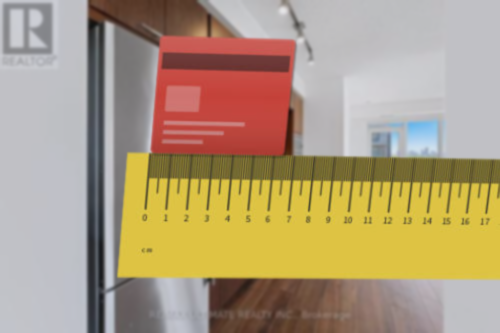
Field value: {"value": 6.5, "unit": "cm"}
